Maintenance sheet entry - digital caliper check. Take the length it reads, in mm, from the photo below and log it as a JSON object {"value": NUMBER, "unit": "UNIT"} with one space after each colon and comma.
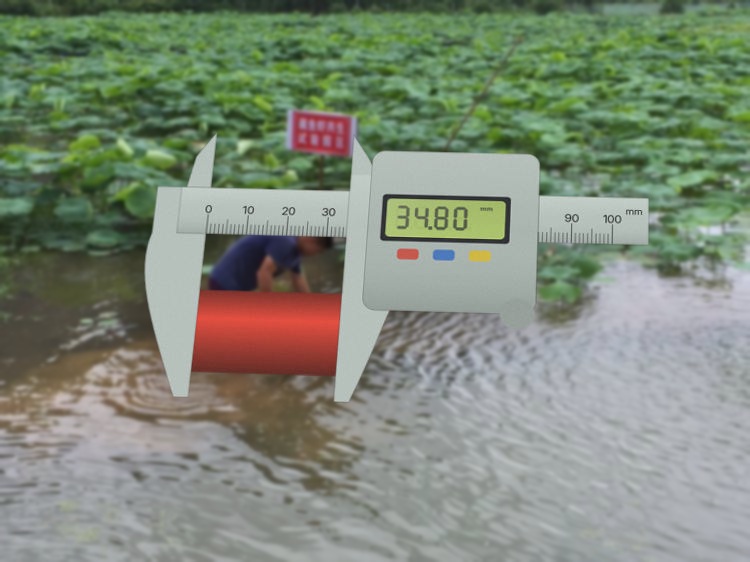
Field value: {"value": 34.80, "unit": "mm"}
